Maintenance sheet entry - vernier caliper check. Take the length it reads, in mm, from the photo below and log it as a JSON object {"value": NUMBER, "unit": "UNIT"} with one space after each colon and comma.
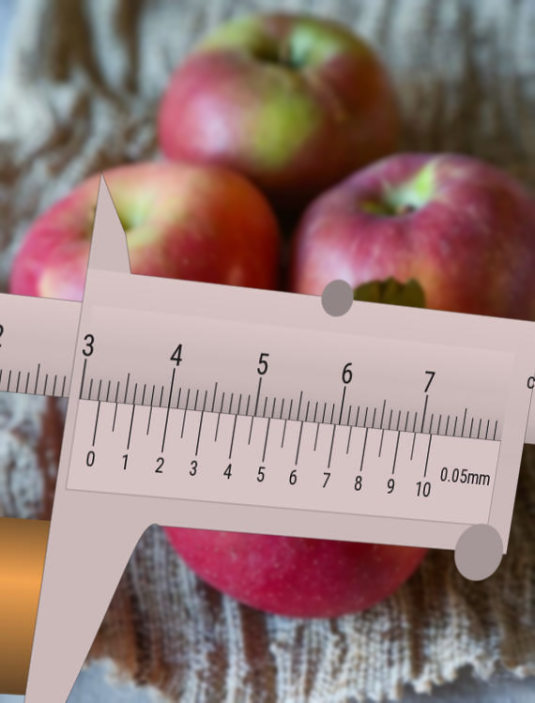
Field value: {"value": 32.2, "unit": "mm"}
